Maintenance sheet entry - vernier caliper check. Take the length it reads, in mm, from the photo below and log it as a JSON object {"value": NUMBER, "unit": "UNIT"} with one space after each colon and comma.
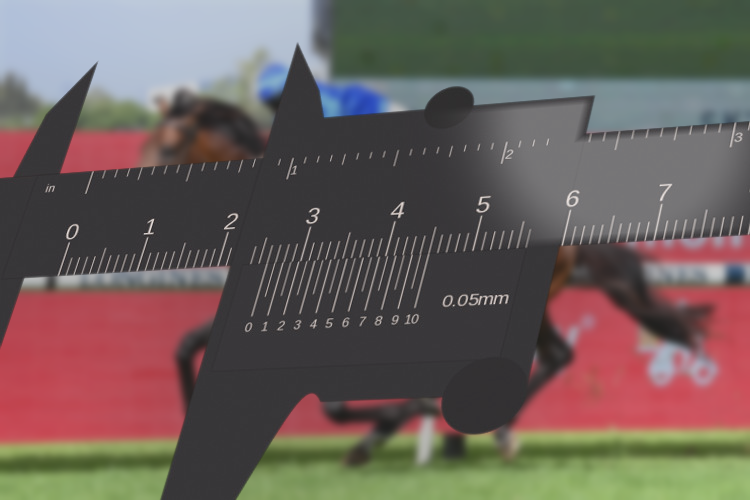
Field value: {"value": 26.0, "unit": "mm"}
